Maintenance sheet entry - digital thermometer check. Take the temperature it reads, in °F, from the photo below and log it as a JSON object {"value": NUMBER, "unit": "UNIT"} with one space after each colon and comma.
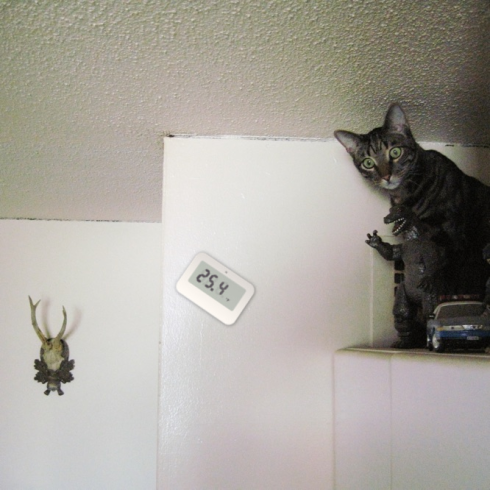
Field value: {"value": 25.4, "unit": "°F"}
